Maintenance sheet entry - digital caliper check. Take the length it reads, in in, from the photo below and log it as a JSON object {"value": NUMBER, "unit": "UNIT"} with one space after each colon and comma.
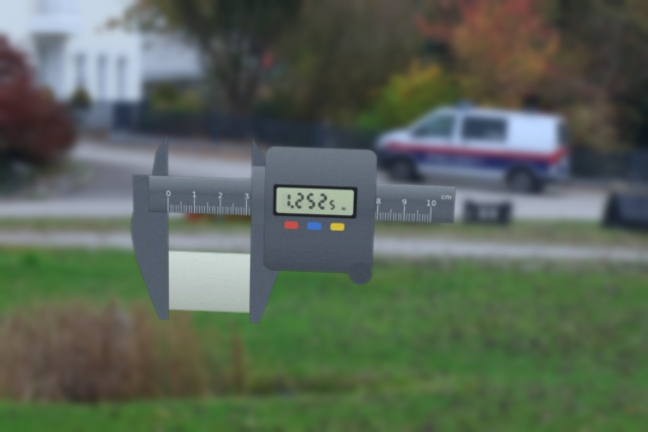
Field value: {"value": 1.2525, "unit": "in"}
